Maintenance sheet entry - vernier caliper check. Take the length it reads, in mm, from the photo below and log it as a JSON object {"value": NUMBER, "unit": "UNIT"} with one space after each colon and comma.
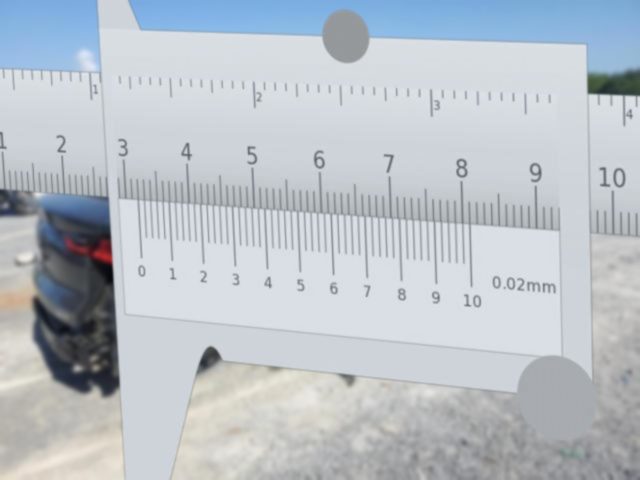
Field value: {"value": 32.0, "unit": "mm"}
